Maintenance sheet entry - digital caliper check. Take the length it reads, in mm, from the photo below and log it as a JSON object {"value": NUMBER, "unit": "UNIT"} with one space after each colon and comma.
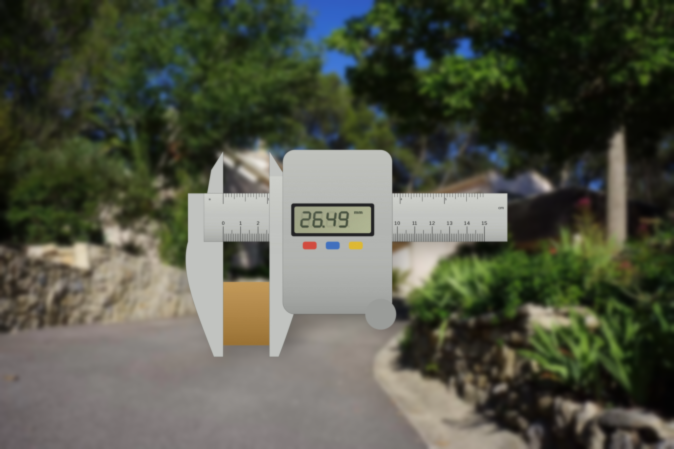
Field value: {"value": 26.49, "unit": "mm"}
